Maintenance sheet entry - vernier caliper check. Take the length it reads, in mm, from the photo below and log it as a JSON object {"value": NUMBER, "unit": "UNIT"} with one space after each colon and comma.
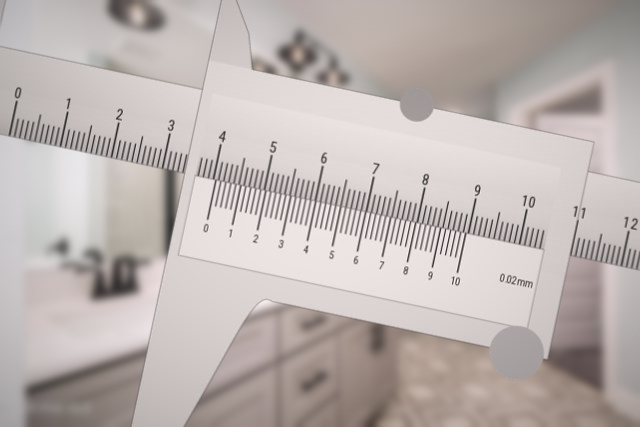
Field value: {"value": 40.5, "unit": "mm"}
